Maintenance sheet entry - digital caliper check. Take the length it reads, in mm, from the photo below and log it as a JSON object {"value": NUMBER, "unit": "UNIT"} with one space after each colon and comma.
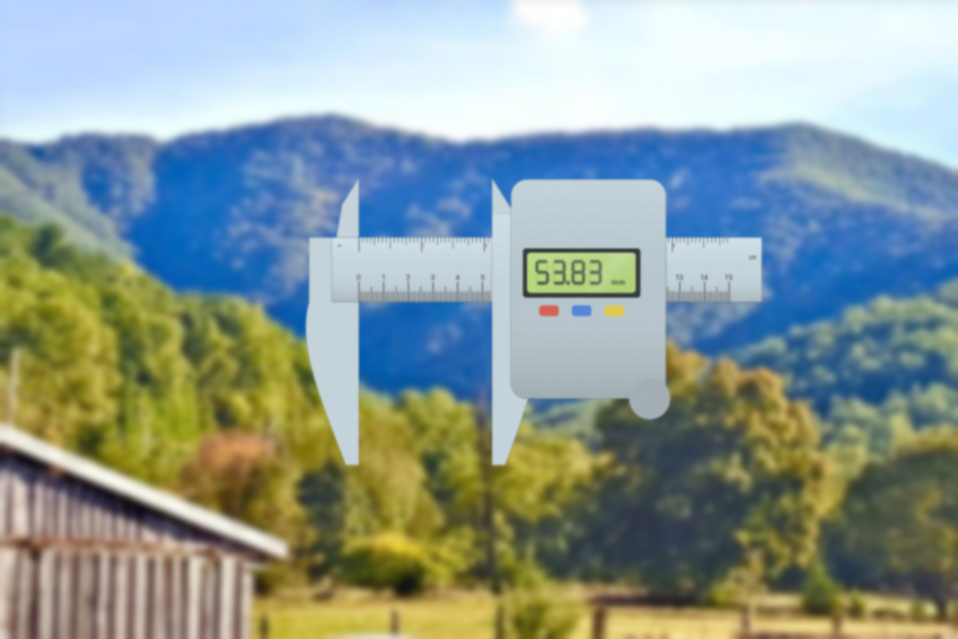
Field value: {"value": 53.83, "unit": "mm"}
